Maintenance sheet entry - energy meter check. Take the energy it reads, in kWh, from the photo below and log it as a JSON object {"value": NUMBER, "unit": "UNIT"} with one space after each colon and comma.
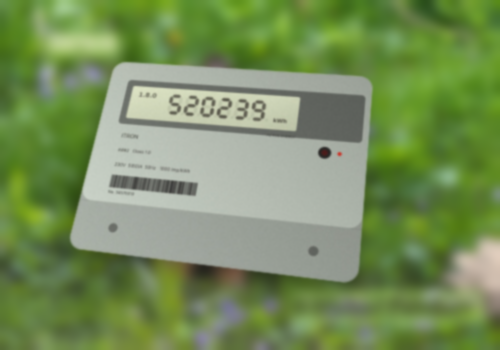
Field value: {"value": 520239, "unit": "kWh"}
